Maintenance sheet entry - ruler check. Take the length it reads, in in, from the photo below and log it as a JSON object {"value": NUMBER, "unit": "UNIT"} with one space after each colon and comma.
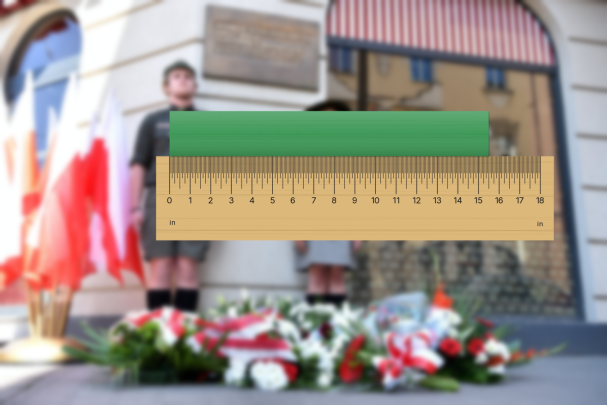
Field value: {"value": 15.5, "unit": "in"}
